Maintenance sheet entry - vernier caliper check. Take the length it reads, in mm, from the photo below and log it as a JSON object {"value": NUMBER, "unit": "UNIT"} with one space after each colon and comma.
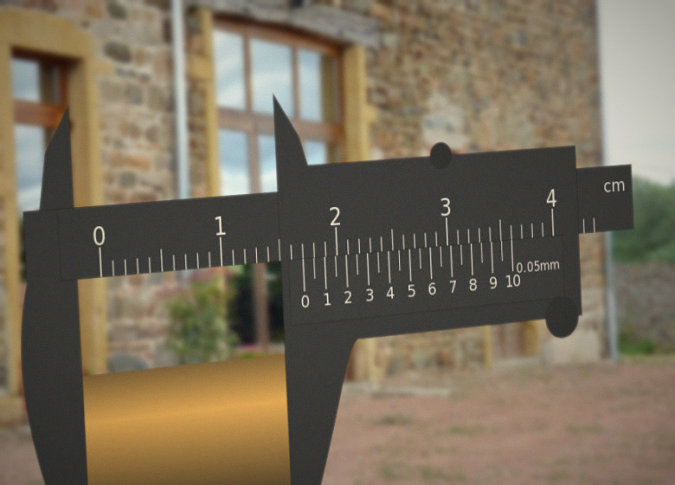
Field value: {"value": 17.0, "unit": "mm"}
